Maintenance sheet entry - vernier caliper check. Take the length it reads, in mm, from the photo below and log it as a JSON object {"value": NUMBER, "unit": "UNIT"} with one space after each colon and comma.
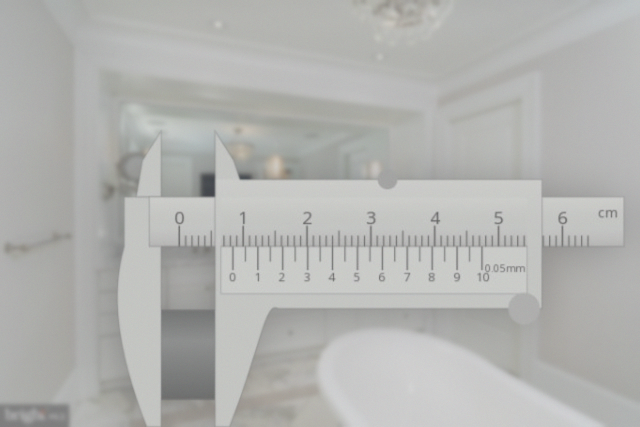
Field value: {"value": 8.4, "unit": "mm"}
